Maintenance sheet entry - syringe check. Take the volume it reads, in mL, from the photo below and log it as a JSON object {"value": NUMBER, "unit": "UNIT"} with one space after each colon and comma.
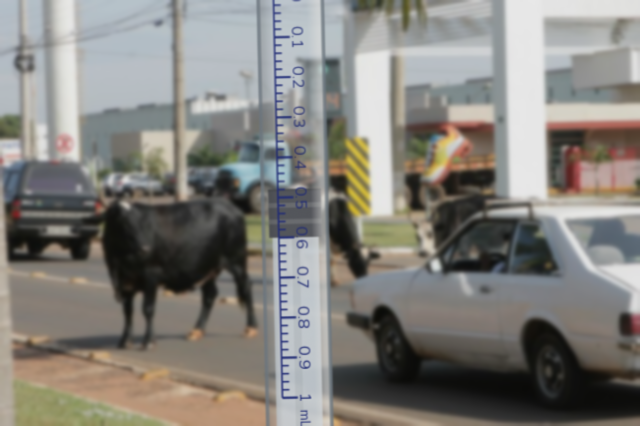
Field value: {"value": 0.48, "unit": "mL"}
